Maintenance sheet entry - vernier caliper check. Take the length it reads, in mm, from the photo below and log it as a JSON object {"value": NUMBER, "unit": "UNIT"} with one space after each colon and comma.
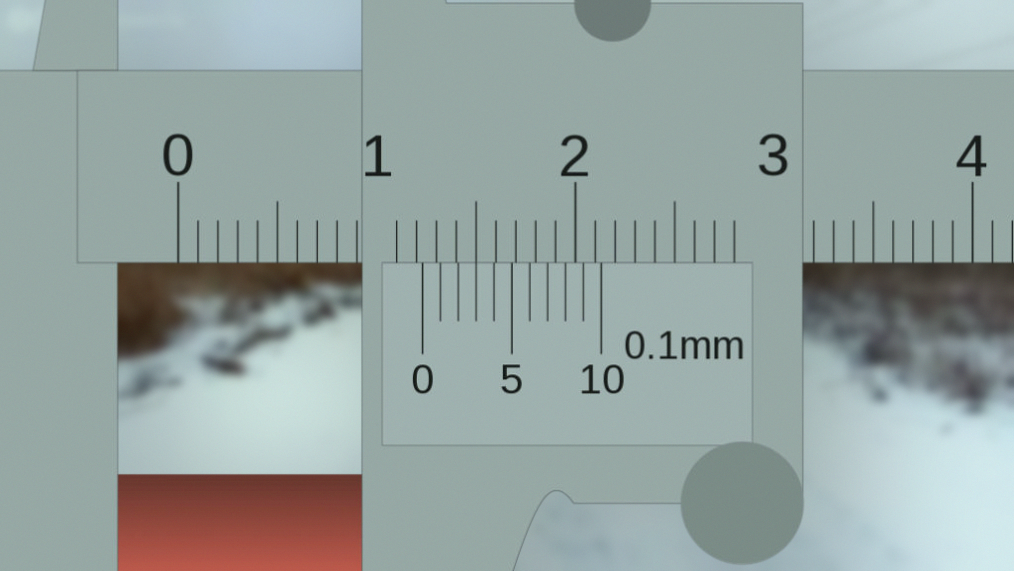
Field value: {"value": 12.3, "unit": "mm"}
